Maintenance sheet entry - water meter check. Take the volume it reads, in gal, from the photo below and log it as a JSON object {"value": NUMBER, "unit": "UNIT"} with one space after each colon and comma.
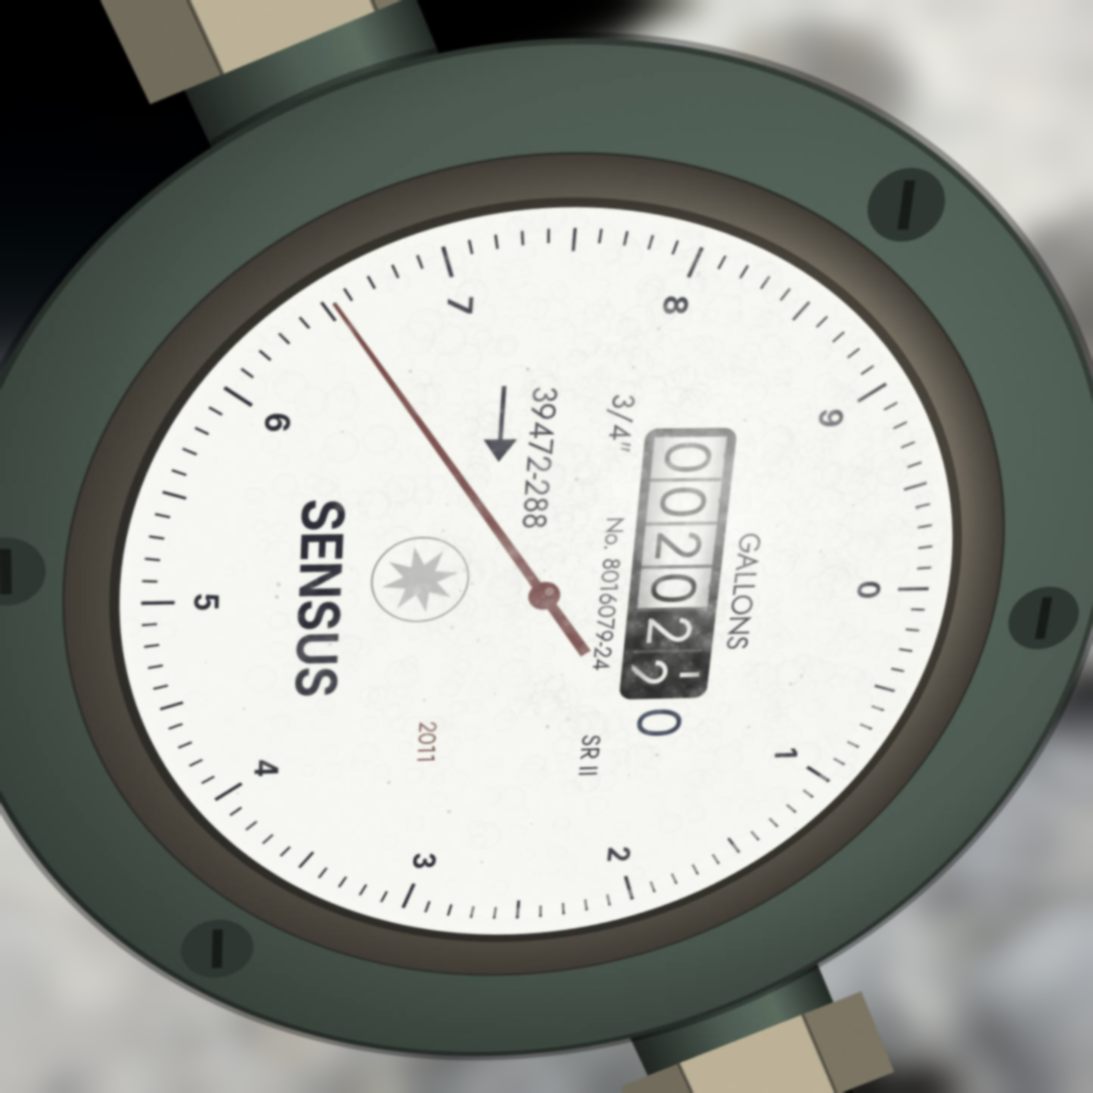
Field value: {"value": 20216.5, "unit": "gal"}
